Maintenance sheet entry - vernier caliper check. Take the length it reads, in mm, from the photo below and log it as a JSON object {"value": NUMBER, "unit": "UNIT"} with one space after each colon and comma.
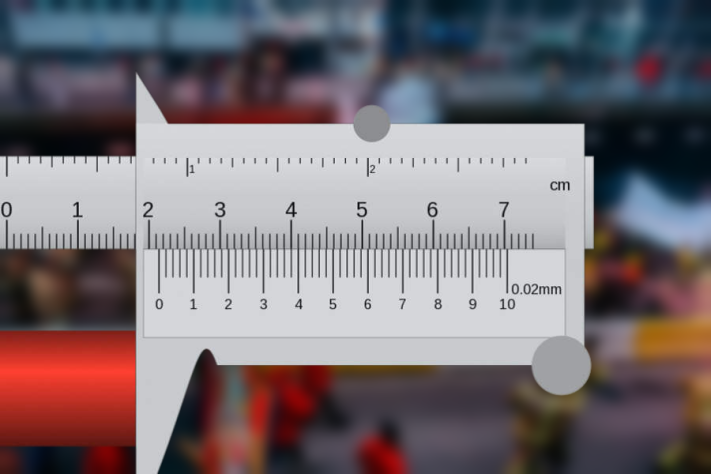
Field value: {"value": 21.4, "unit": "mm"}
